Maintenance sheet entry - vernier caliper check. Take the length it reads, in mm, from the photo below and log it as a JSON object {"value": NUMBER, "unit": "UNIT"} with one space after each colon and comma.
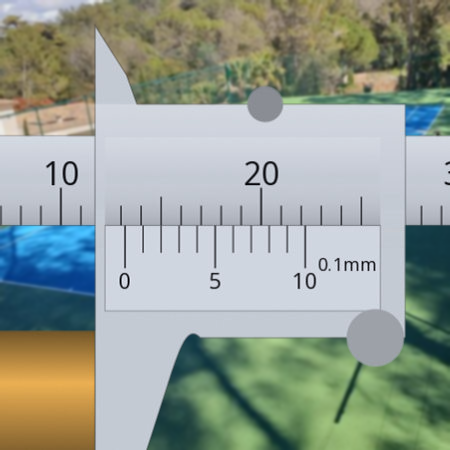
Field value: {"value": 13.2, "unit": "mm"}
